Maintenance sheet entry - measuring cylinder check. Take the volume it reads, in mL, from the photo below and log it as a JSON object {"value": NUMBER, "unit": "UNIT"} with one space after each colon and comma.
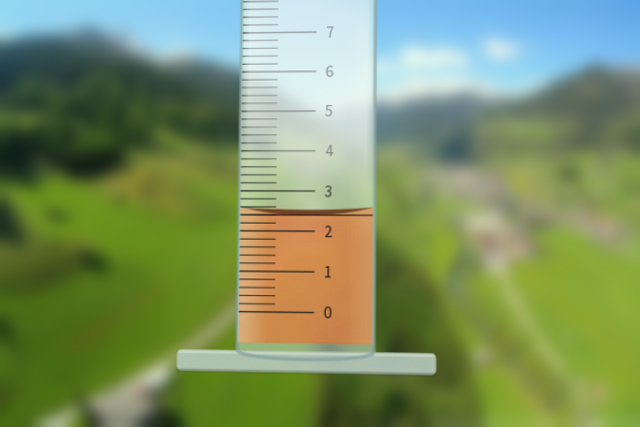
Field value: {"value": 2.4, "unit": "mL"}
